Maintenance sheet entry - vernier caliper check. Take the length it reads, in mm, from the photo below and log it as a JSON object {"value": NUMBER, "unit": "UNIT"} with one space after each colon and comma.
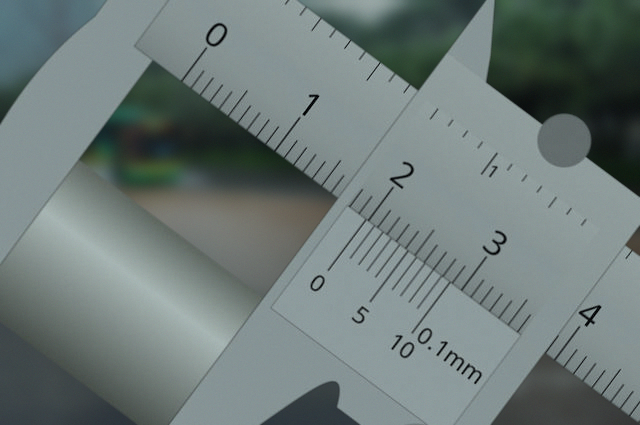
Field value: {"value": 19.8, "unit": "mm"}
